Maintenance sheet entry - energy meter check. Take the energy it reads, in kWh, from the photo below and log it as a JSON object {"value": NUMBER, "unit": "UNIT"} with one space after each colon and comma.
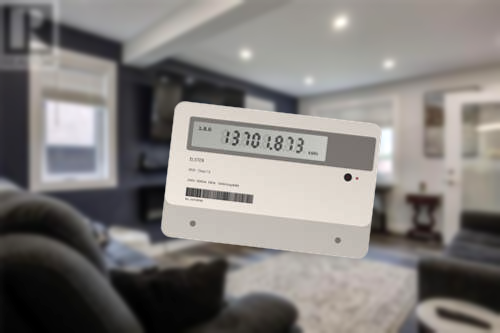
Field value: {"value": 13701.873, "unit": "kWh"}
